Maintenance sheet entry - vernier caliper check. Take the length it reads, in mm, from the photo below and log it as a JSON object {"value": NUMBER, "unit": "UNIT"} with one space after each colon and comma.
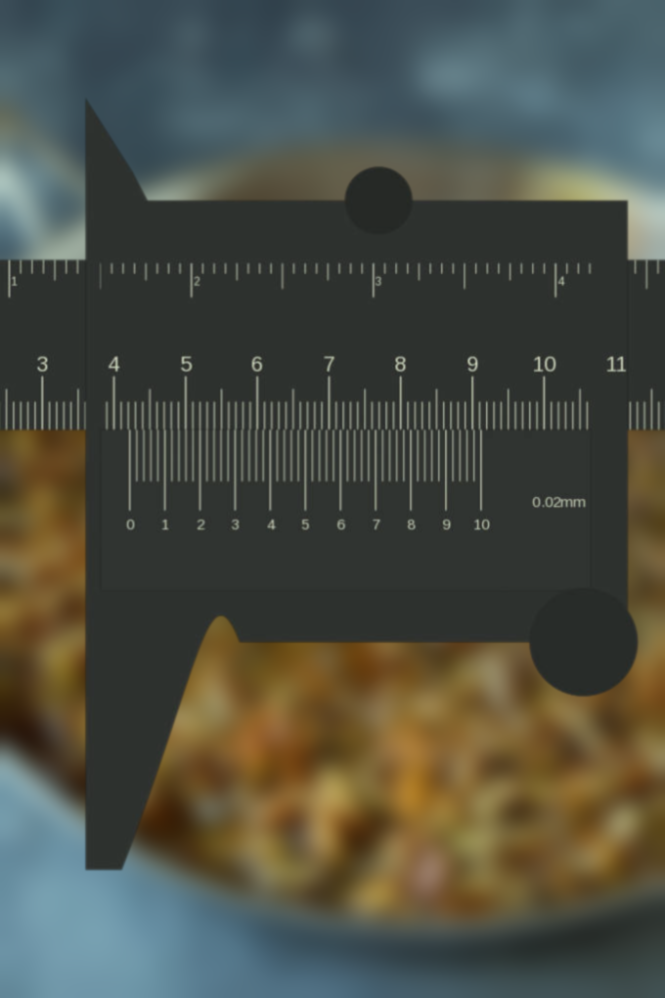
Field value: {"value": 42.2, "unit": "mm"}
